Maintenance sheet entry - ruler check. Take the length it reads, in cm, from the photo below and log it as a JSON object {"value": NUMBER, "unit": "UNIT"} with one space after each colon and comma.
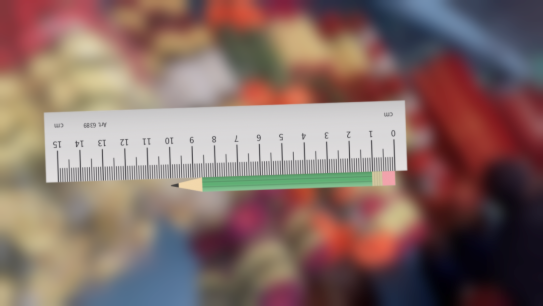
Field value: {"value": 10, "unit": "cm"}
